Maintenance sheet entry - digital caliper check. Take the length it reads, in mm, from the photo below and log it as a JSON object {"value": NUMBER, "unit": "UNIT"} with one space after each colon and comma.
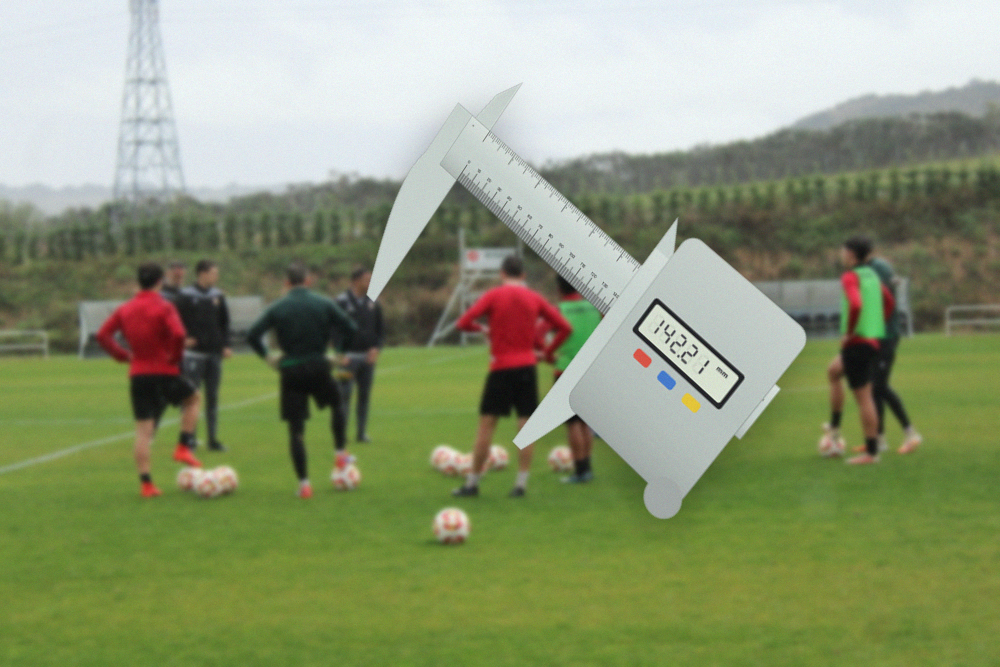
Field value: {"value": 142.21, "unit": "mm"}
